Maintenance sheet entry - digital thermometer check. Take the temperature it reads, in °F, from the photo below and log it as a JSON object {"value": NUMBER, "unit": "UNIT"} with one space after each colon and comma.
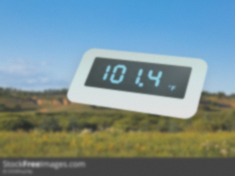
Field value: {"value": 101.4, "unit": "°F"}
